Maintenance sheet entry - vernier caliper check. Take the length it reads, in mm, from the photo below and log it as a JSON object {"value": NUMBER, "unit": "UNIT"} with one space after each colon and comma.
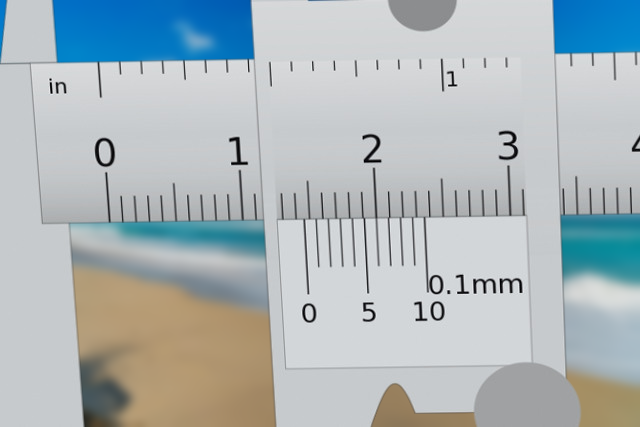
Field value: {"value": 14.6, "unit": "mm"}
